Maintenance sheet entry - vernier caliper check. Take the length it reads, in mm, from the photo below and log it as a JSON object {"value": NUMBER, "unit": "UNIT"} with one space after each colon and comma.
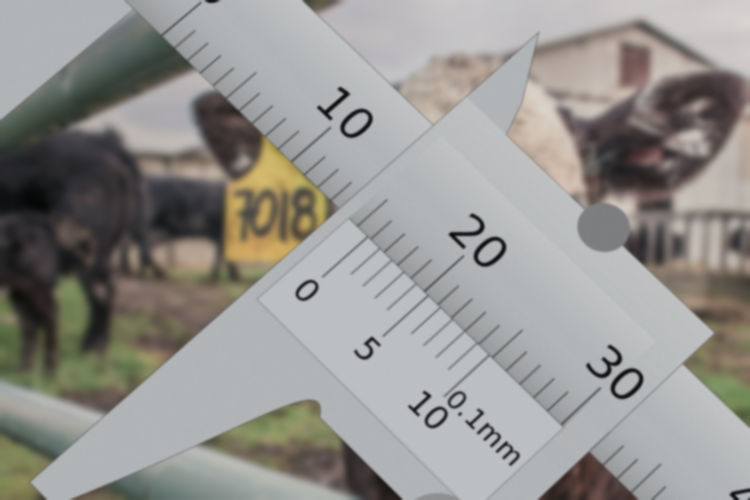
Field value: {"value": 15.8, "unit": "mm"}
